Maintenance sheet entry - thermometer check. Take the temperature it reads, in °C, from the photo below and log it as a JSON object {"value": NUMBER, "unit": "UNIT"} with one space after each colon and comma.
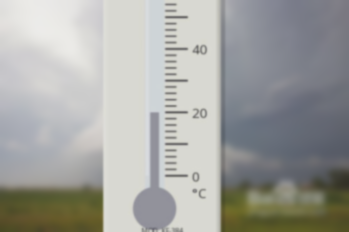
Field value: {"value": 20, "unit": "°C"}
